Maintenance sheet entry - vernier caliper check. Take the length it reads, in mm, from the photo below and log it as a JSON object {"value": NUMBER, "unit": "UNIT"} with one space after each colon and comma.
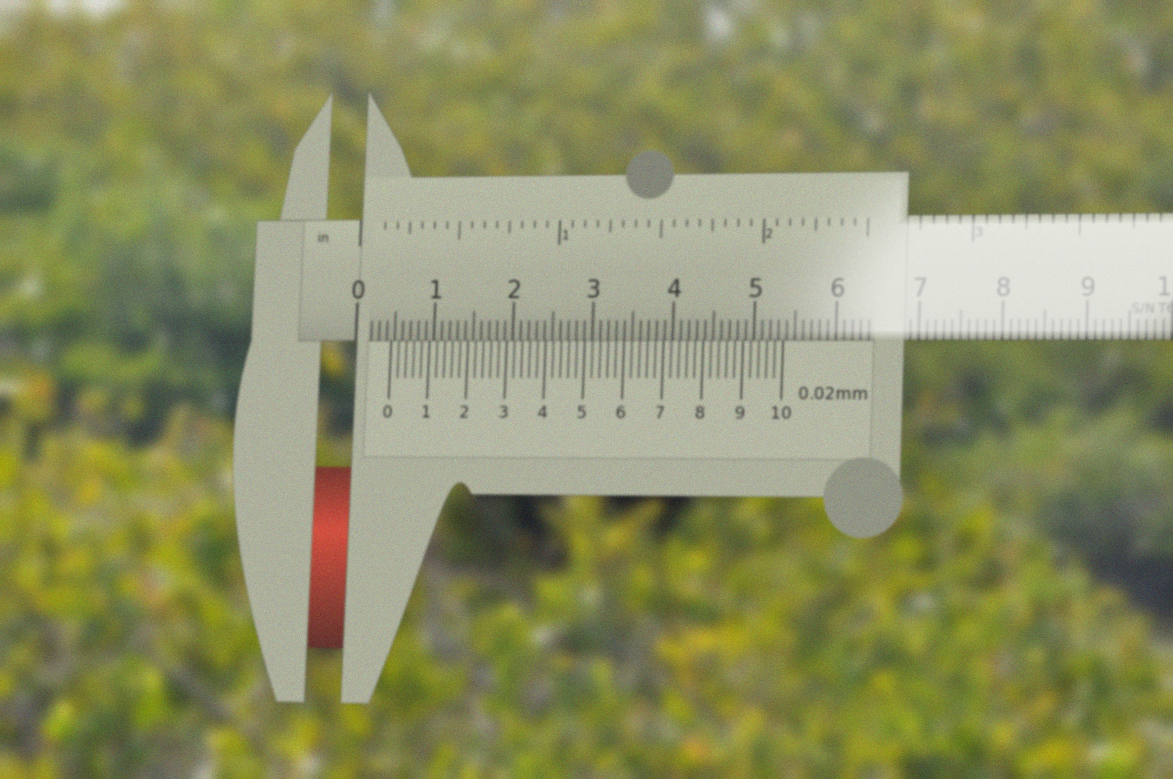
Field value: {"value": 4.6, "unit": "mm"}
